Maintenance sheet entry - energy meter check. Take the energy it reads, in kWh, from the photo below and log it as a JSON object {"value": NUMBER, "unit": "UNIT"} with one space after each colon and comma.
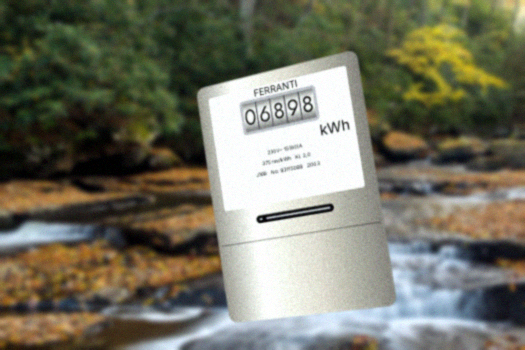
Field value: {"value": 6898, "unit": "kWh"}
